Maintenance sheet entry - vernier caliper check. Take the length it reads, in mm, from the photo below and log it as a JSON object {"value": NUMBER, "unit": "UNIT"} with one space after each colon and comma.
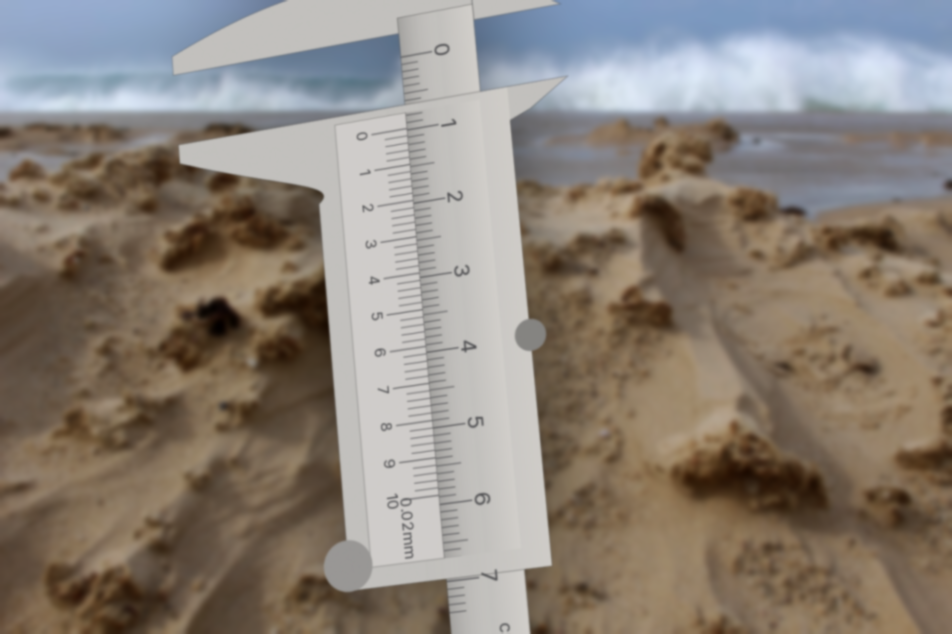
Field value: {"value": 9.8, "unit": "mm"}
